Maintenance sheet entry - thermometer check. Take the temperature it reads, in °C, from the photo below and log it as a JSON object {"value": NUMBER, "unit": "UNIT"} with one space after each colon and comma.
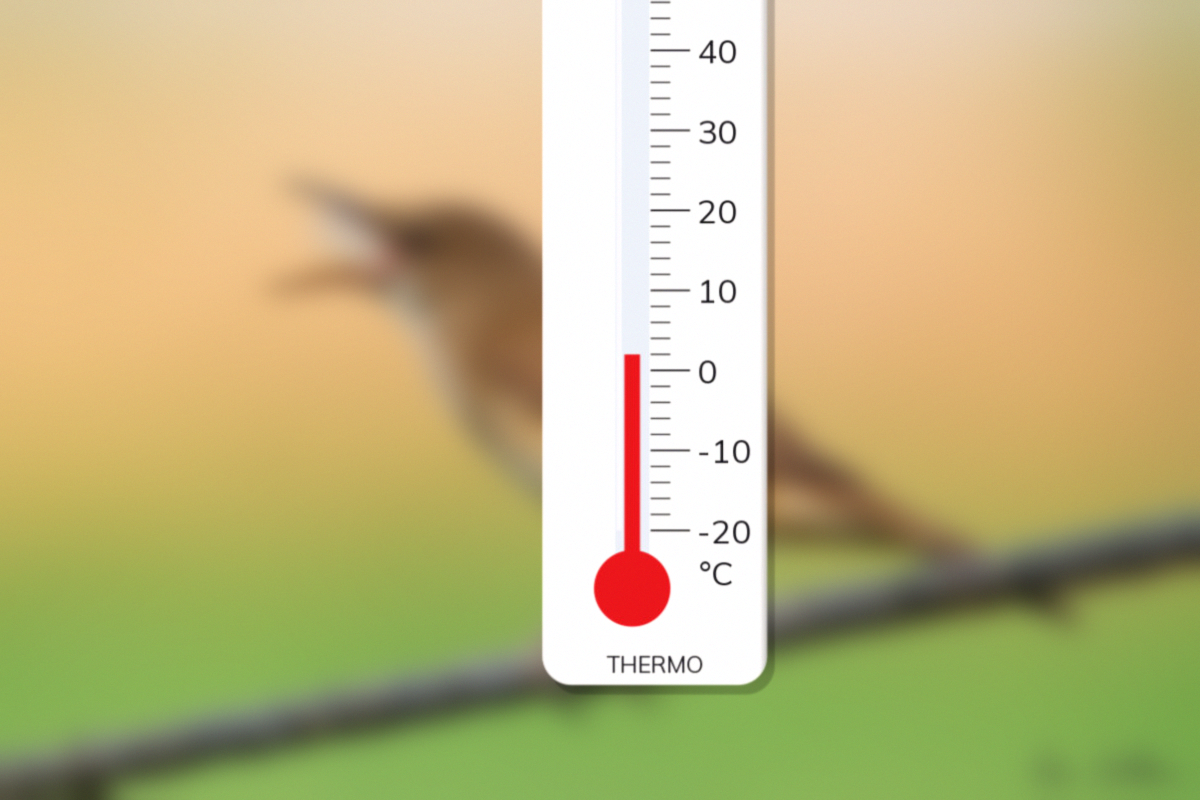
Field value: {"value": 2, "unit": "°C"}
